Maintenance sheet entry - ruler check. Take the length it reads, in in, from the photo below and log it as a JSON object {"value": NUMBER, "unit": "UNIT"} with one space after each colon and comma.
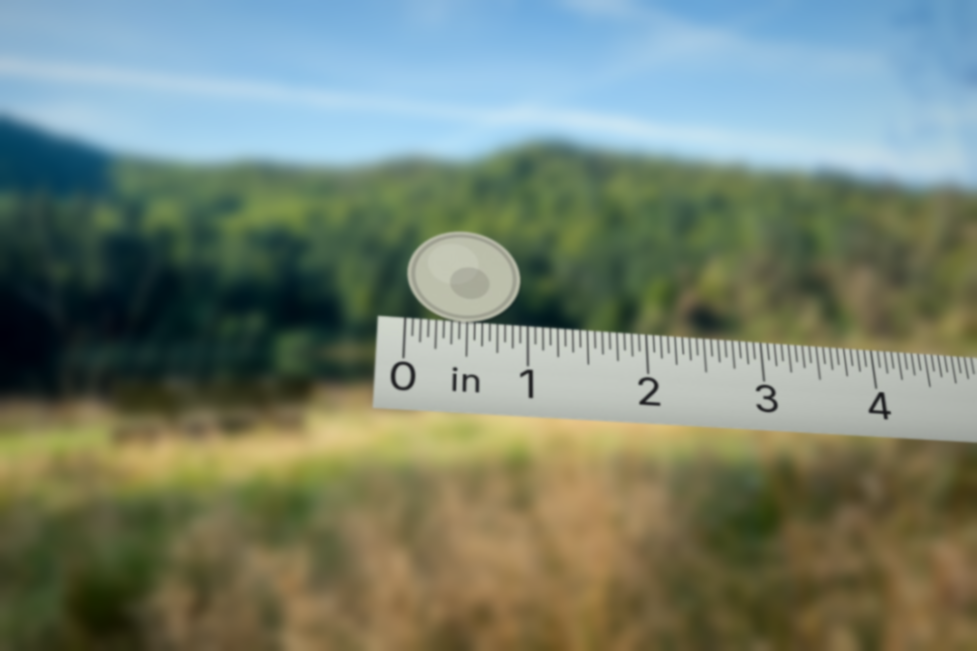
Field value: {"value": 0.9375, "unit": "in"}
